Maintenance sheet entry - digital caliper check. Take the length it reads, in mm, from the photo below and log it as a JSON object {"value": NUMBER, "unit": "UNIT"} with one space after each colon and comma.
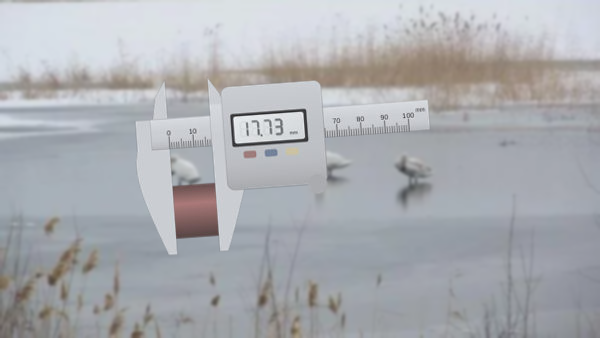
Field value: {"value": 17.73, "unit": "mm"}
